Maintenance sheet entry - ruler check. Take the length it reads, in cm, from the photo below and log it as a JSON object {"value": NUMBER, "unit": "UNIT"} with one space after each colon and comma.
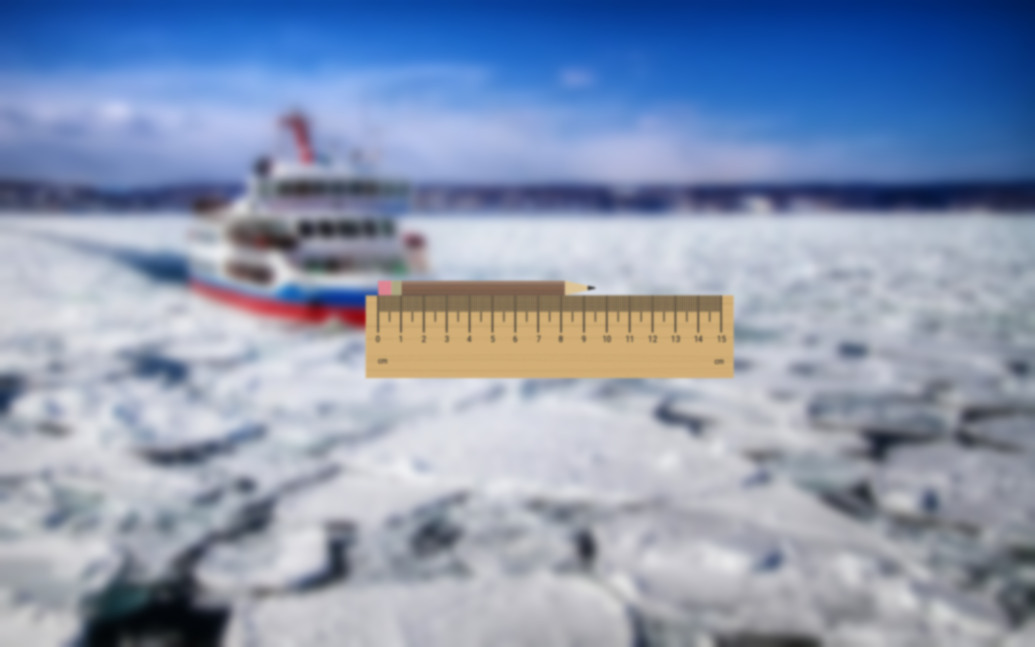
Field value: {"value": 9.5, "unit": "cm"}
